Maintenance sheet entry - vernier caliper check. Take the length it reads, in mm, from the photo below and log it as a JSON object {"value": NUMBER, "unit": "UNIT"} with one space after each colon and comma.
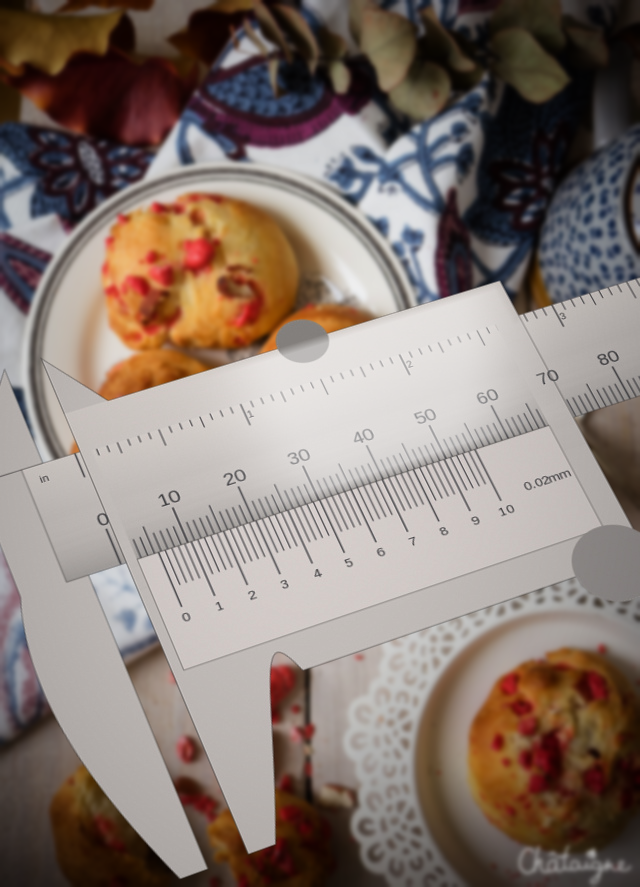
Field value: {"value": 5.6, "unit": "mm"}
